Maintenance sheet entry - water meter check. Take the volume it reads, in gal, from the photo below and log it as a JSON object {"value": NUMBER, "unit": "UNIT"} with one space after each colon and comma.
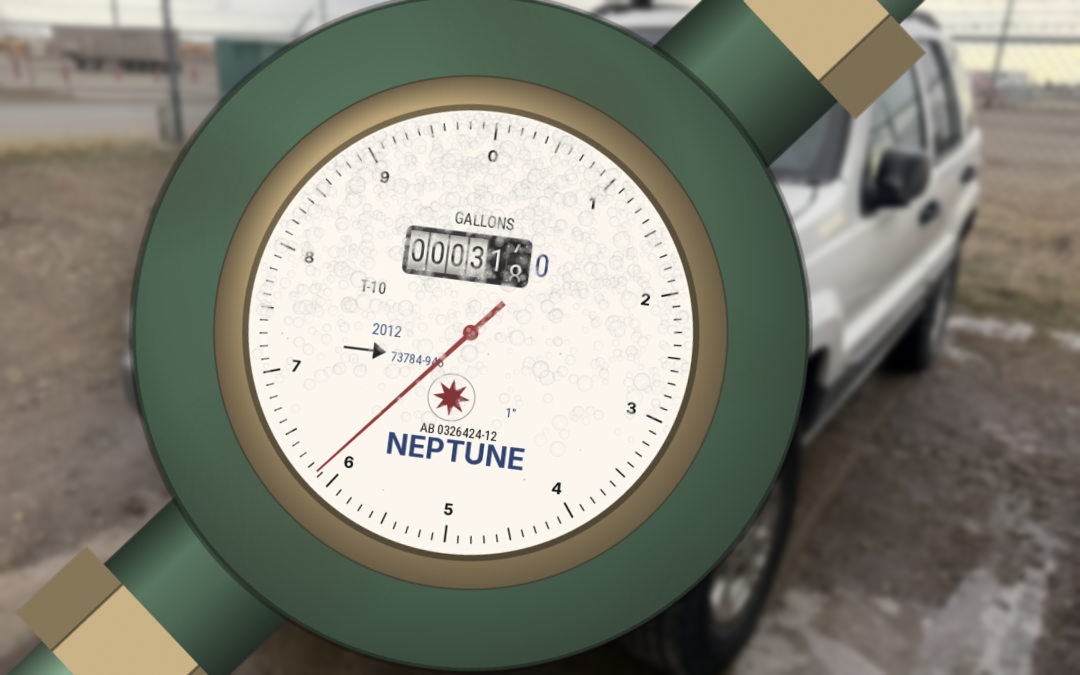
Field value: {"value": 3176.1, "unit": "gal"}
